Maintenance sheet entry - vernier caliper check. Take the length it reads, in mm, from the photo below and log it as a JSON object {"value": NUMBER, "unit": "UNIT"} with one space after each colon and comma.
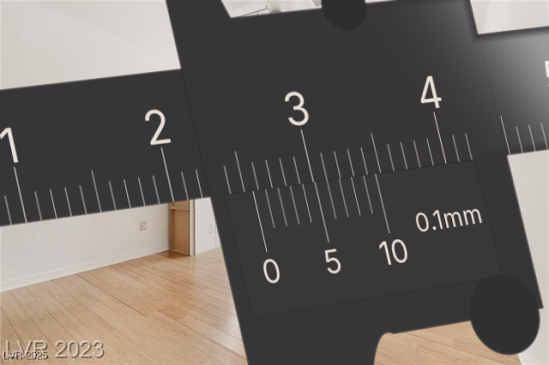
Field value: {"value": 25.6, "unit": "mm"}
